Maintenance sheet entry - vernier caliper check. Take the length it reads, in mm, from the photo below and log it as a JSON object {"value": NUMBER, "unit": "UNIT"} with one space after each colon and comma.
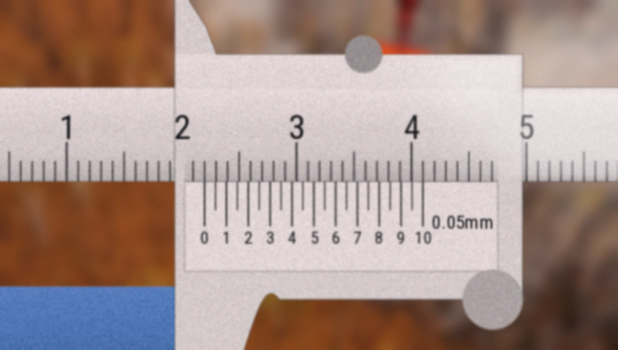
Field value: {"value": 22.0, "unit": "mm"}
